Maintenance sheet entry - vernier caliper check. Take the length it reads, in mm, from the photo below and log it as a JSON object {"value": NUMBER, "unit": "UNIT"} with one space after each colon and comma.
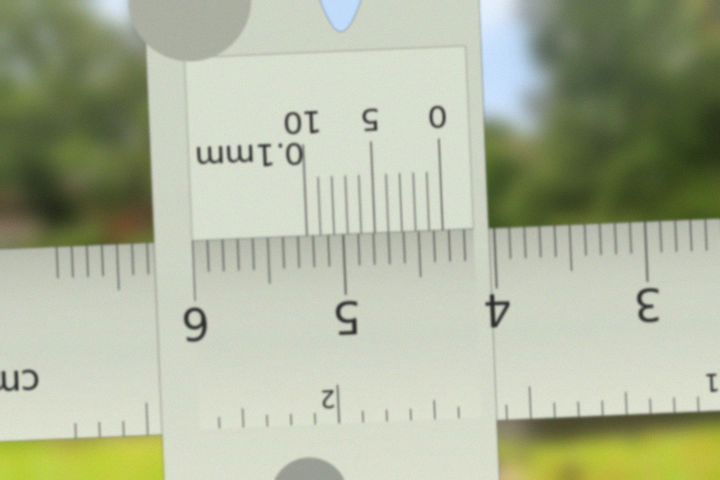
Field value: {"value": 43.4, "unit": "mm"}
